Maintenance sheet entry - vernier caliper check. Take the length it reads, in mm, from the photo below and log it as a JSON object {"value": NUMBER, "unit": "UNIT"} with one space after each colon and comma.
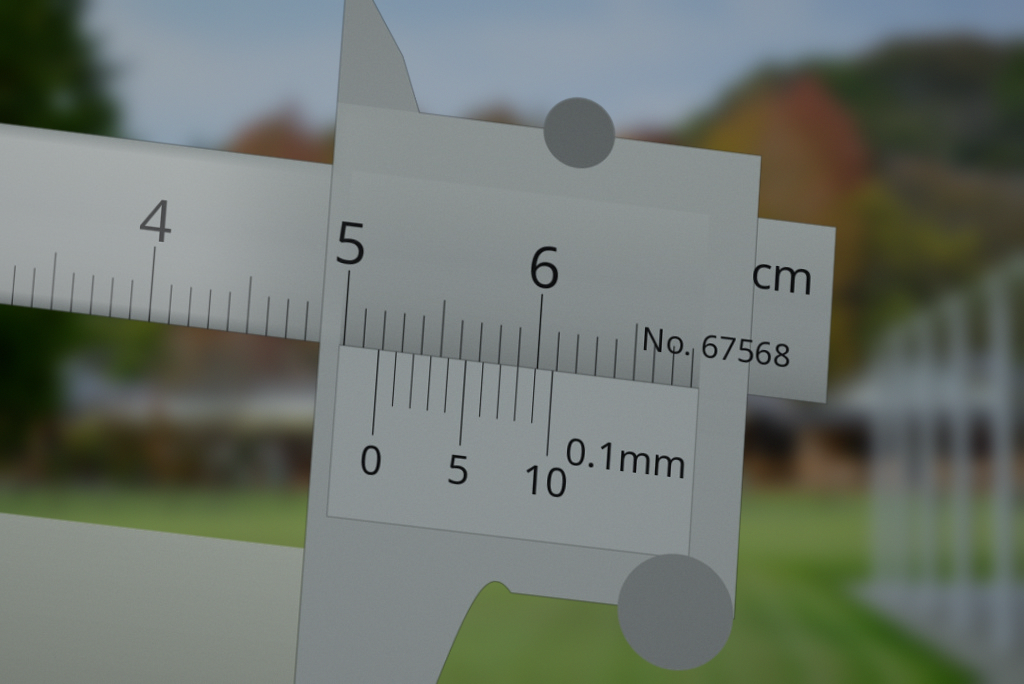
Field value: {"value": 51.8, "unit": "mm"}
